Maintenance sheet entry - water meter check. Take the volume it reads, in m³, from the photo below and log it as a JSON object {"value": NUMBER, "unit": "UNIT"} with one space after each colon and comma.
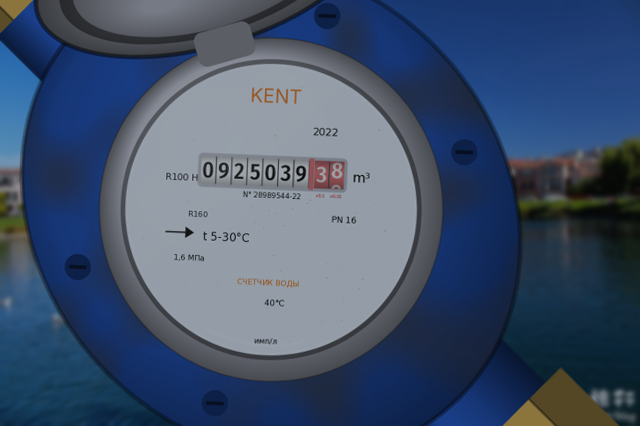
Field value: {"value": 925039.38, "unit": "m³"}
